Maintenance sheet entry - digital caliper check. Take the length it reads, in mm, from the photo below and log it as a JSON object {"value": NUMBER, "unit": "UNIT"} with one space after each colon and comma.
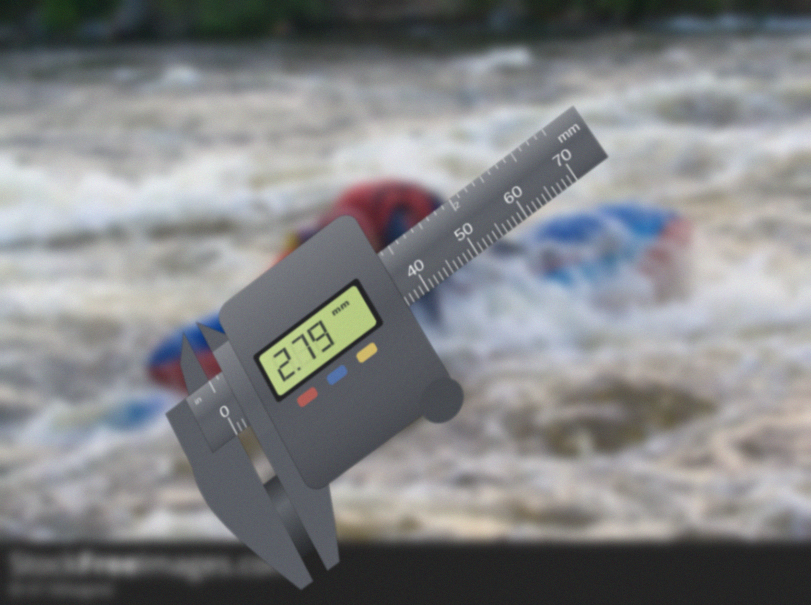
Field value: {"value": 2.79, "unit": "mm"}
